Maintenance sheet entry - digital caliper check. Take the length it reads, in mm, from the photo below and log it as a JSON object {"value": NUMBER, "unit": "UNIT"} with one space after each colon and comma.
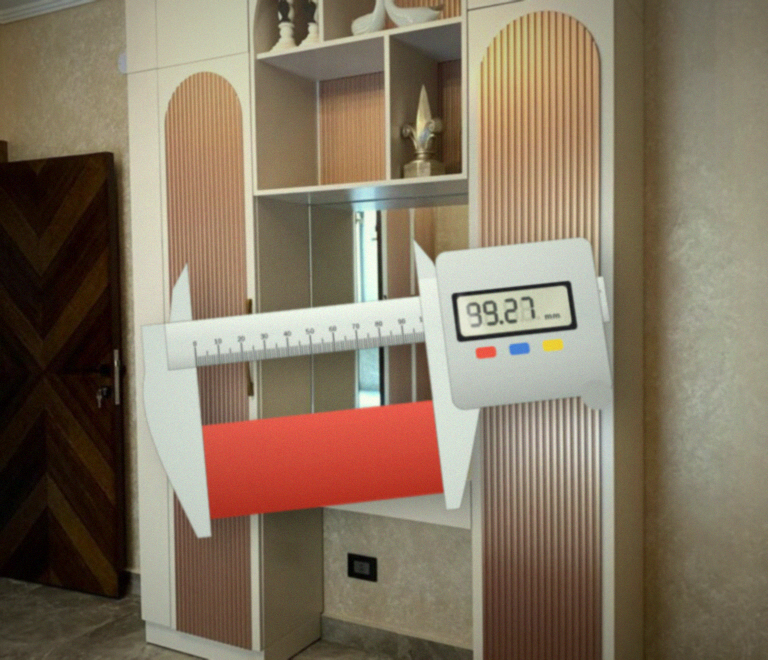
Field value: {"value": 99.27, "unit": "mm"}
